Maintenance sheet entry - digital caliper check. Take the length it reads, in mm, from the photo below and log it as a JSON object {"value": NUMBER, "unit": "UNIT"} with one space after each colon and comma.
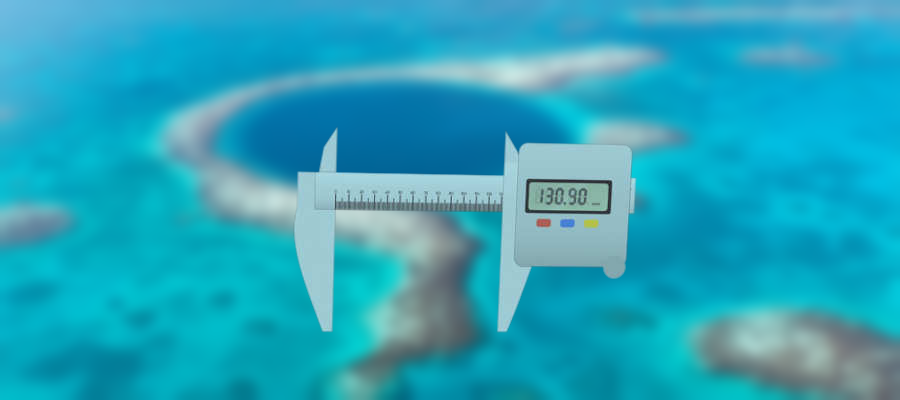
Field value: {"value": 130.90, "unit": "mm"}
